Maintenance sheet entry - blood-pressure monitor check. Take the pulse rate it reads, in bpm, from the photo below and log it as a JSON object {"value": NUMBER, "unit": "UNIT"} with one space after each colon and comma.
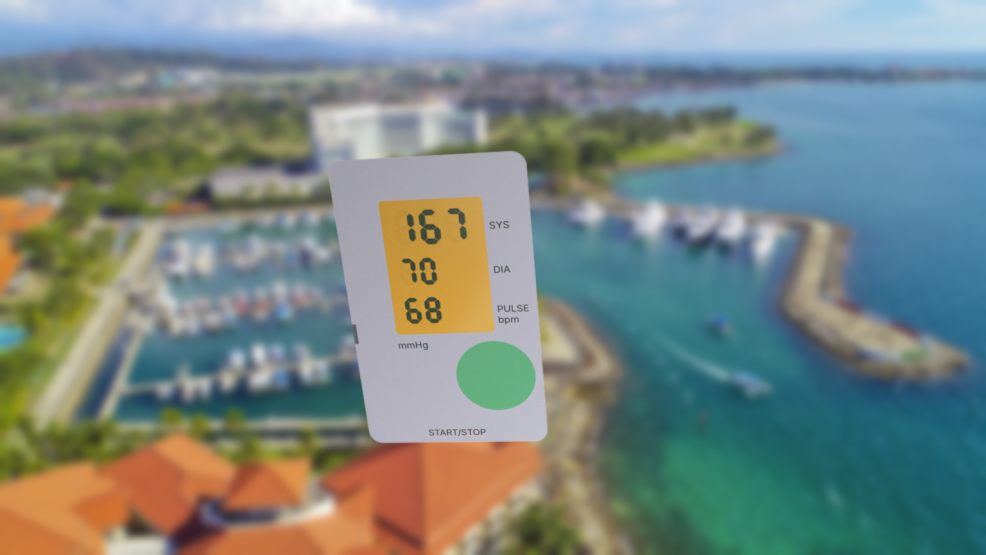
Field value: {"value": 68, "unit": "bpm"}
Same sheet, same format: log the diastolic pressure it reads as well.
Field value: {"value": 70, "unit": "mmHg"}
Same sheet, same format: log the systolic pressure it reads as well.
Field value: {"value": 167, "unit": "mmHg"}
